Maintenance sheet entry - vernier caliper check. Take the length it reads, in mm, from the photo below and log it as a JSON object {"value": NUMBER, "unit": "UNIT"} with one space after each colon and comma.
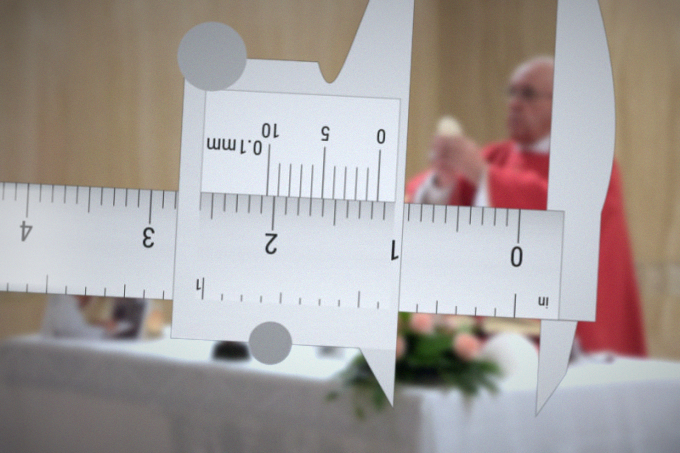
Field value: {"value": 11.6, "unit": "mm"}
